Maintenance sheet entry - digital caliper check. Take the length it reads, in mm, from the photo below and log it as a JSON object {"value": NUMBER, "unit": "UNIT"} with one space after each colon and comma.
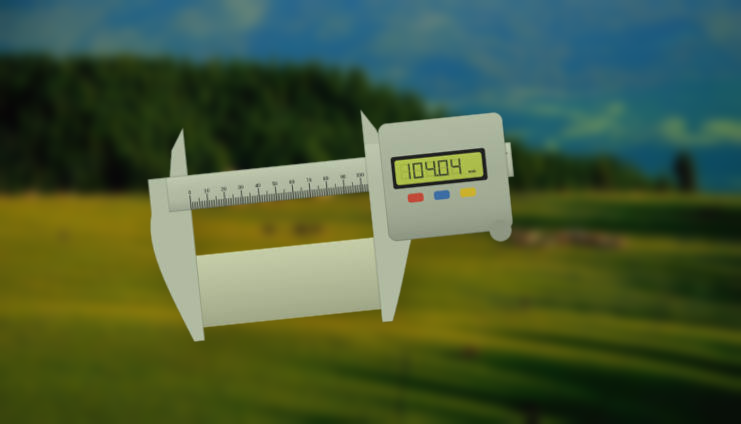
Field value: {"value": 104.04, "unit": "mm"}
